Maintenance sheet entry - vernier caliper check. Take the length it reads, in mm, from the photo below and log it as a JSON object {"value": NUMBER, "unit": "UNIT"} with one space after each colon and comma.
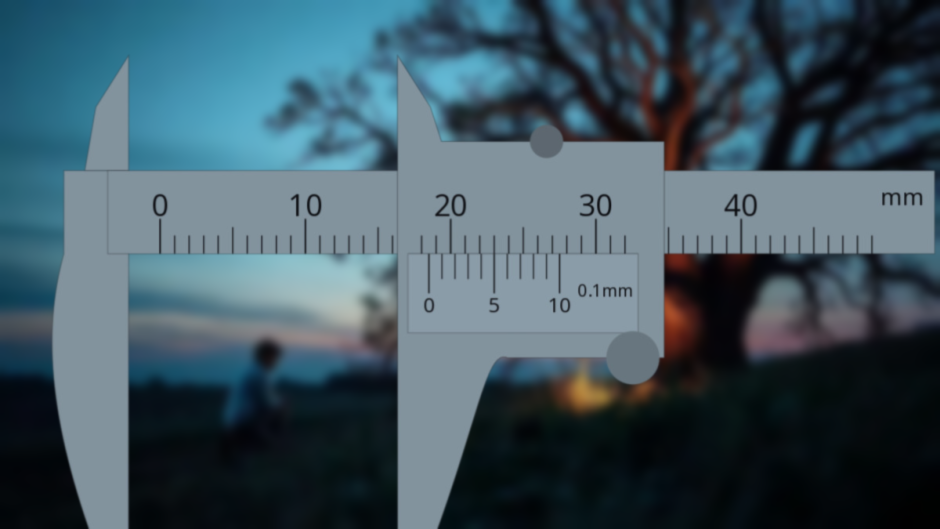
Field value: {"value": 18.5, "unit": "mm"}
